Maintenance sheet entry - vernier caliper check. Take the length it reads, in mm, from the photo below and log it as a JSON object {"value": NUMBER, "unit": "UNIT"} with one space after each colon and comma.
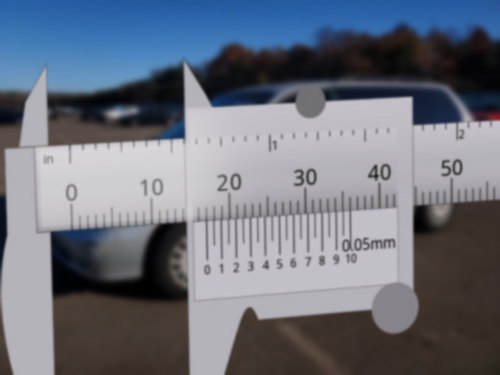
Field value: {"value": 17.0, "unit": "mm"}
